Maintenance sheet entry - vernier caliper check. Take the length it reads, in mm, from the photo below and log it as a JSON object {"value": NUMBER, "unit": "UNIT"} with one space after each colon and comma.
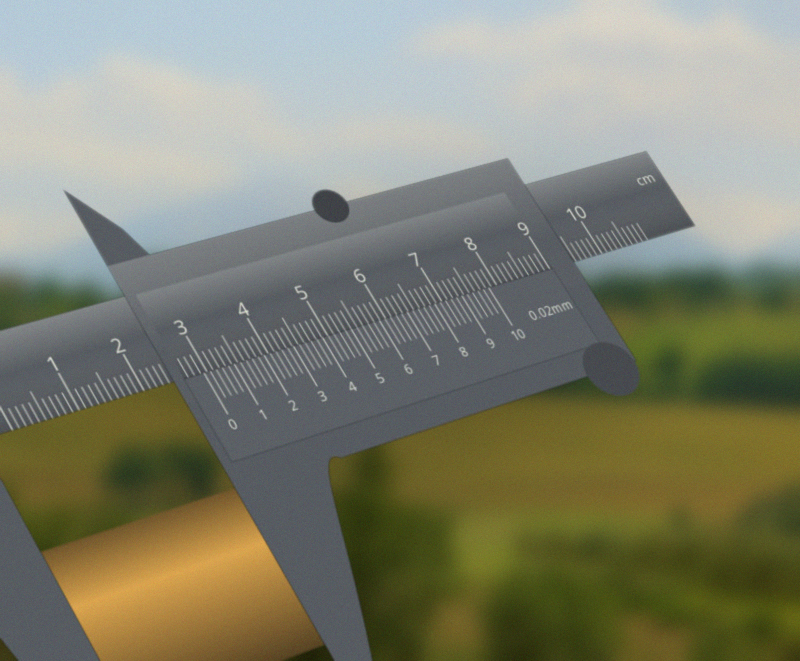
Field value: {"value": 29.5, "unit": "mm"}
